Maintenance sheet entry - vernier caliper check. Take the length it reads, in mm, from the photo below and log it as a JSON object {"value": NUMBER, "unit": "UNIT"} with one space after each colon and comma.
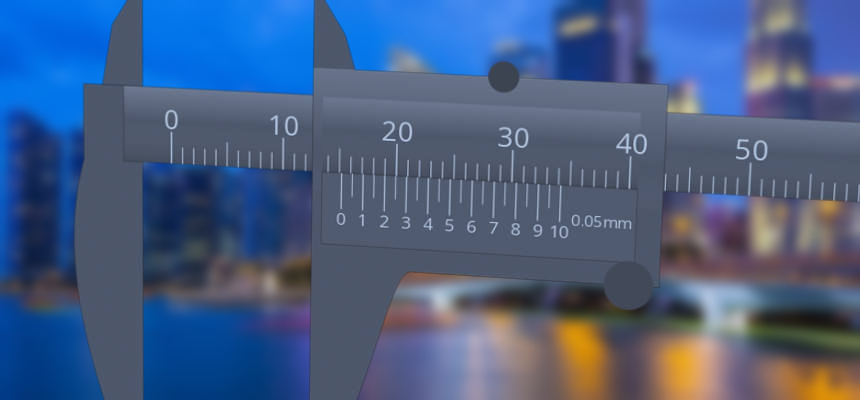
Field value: {"value": 15.2, "unit": "mm"}
